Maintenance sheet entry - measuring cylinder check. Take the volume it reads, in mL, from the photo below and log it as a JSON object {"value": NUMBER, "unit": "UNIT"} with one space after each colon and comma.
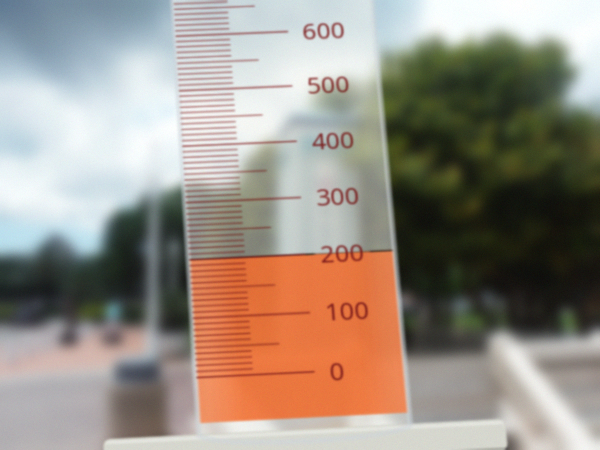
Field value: {"value": 200, "unit": "mL"}
